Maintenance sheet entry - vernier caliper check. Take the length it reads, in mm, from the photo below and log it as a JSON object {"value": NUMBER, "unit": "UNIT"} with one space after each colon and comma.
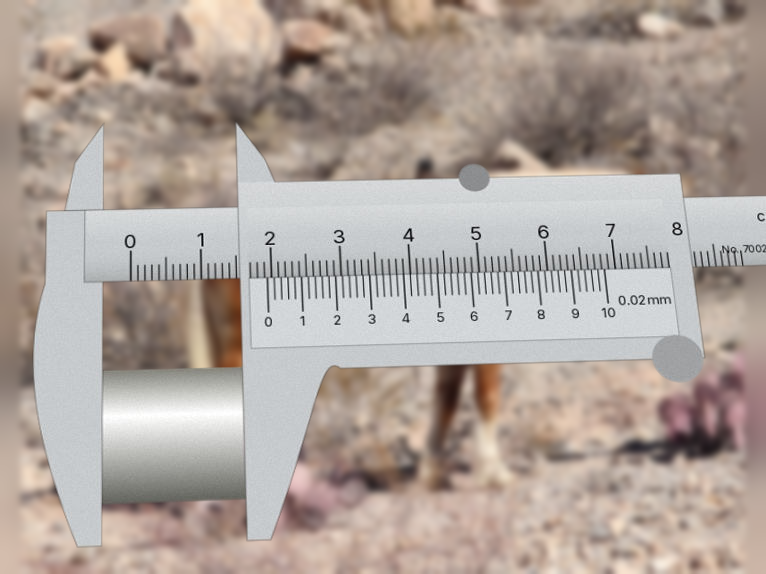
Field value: {"value": 19.4, "unit": "mm"}
